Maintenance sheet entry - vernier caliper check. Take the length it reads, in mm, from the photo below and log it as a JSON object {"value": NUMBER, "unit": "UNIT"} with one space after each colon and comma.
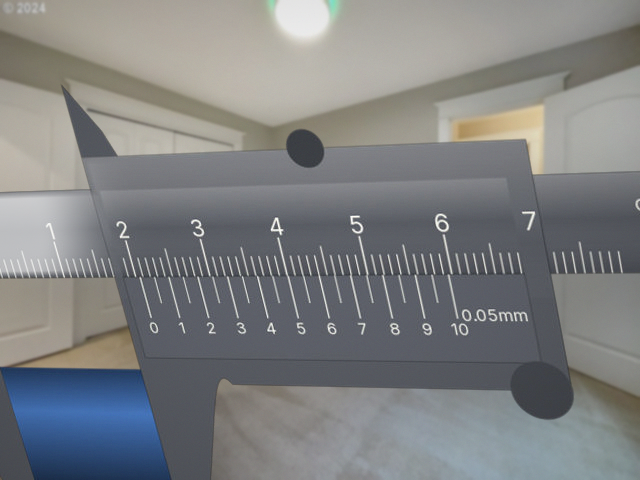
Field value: {"value": 20.6, "unit": "mm"}
